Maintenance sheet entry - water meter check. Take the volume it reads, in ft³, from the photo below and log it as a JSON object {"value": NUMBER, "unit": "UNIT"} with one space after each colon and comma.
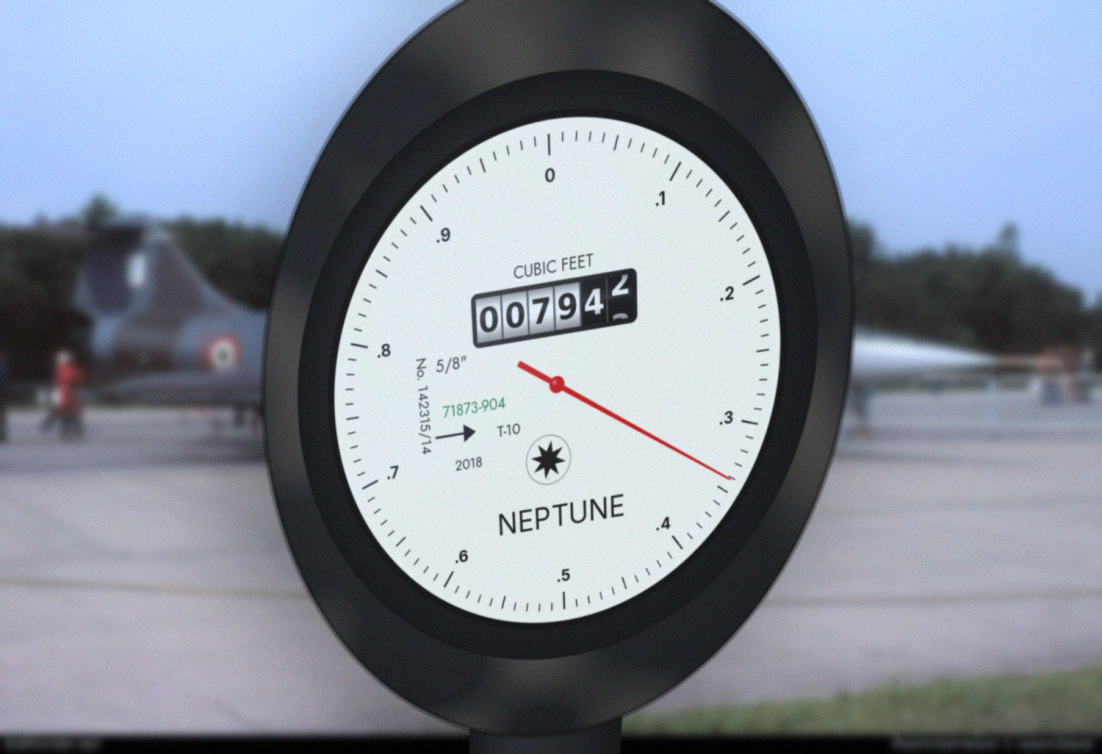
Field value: {"value": 7942.34, "unit": "ft³"}
